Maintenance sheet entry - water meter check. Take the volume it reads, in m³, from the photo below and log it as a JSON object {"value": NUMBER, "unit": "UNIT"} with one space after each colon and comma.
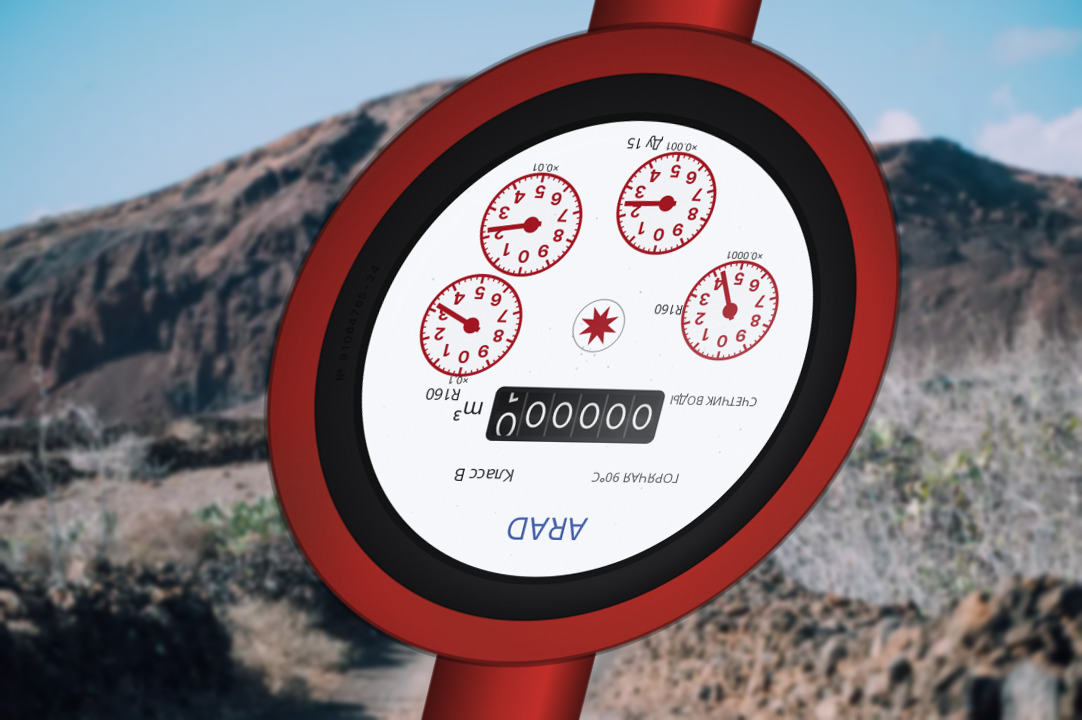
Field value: {"value": 0.3224, "unit": "m³"}
